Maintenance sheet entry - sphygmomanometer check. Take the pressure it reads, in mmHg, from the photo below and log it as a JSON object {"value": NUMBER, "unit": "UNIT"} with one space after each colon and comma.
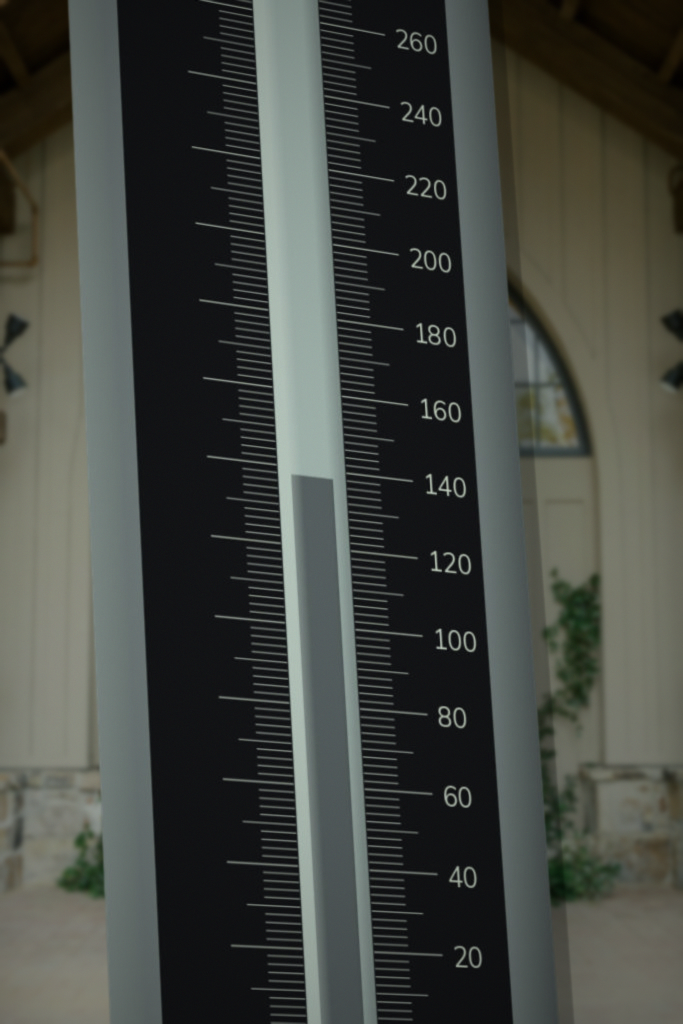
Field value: {"value": 138, "unit": "mmHg"}
